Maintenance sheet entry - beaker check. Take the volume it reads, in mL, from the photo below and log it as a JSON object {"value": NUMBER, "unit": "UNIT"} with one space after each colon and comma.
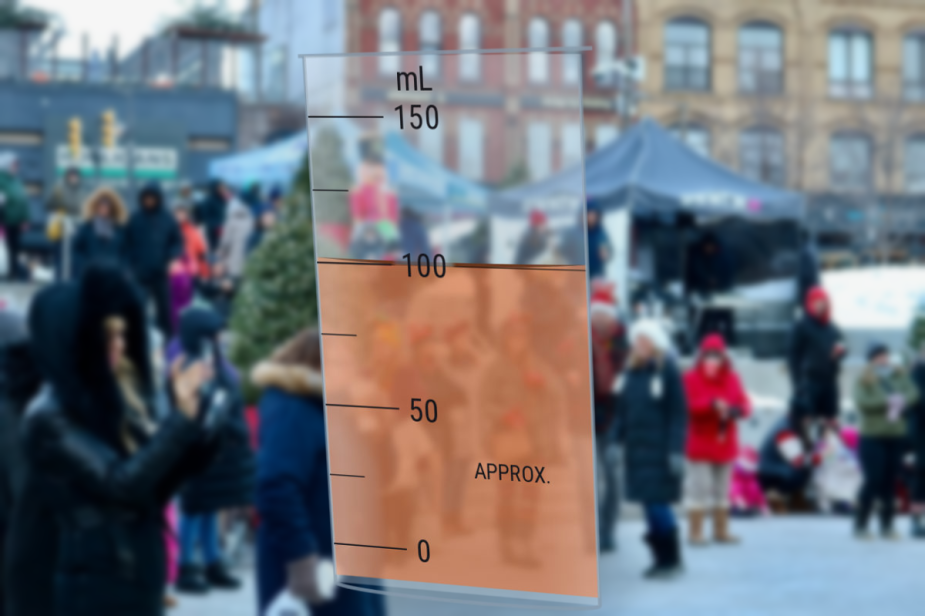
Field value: {"value": 100, "unit": "mL"}
